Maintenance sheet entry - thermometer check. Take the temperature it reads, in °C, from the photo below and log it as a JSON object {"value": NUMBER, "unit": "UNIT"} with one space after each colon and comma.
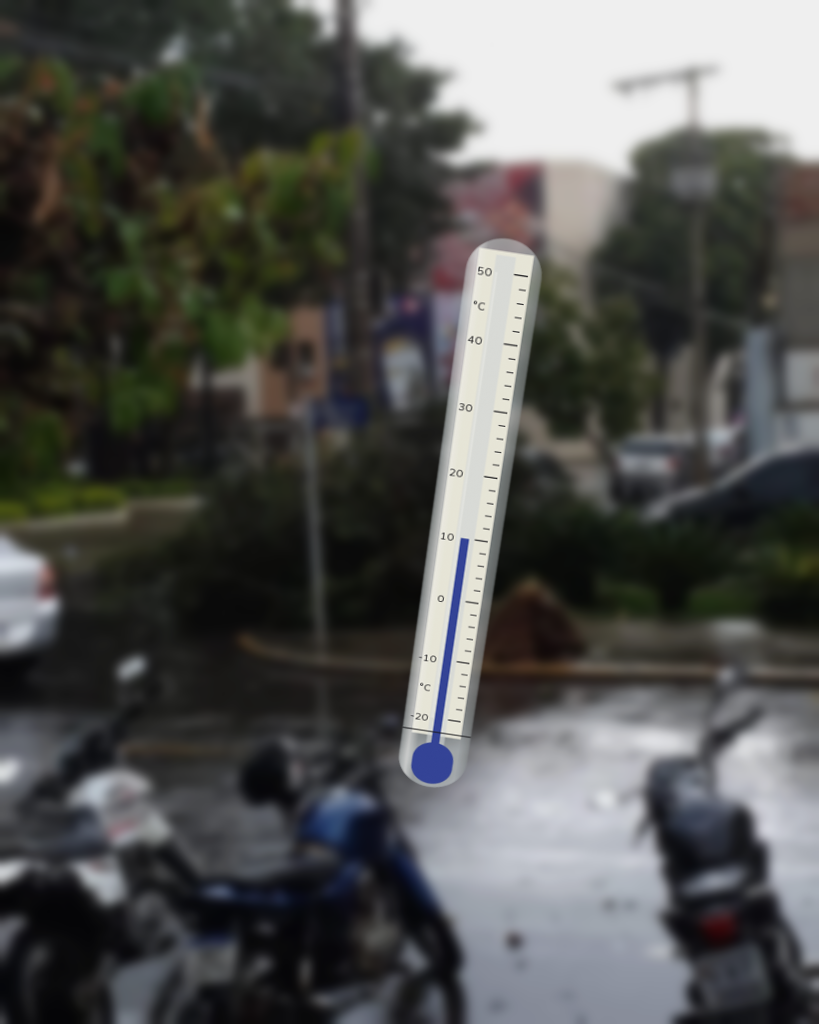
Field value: {"value": 10, "unit": "°C"}
